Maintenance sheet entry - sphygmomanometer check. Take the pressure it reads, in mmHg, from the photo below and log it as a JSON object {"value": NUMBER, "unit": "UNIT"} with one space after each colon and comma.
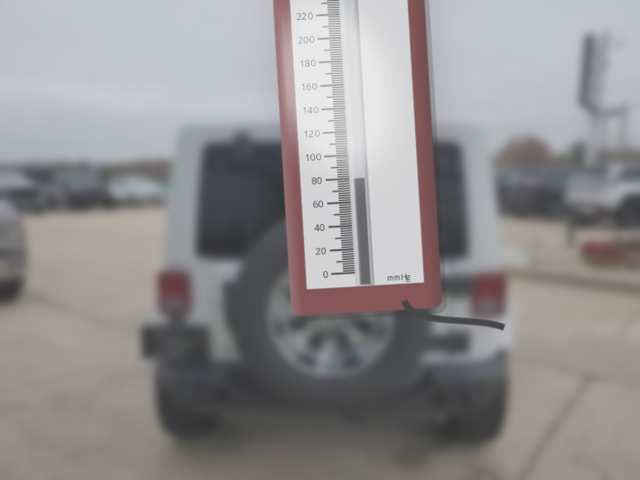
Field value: {"value": 80, "unit": "mmHg"}
